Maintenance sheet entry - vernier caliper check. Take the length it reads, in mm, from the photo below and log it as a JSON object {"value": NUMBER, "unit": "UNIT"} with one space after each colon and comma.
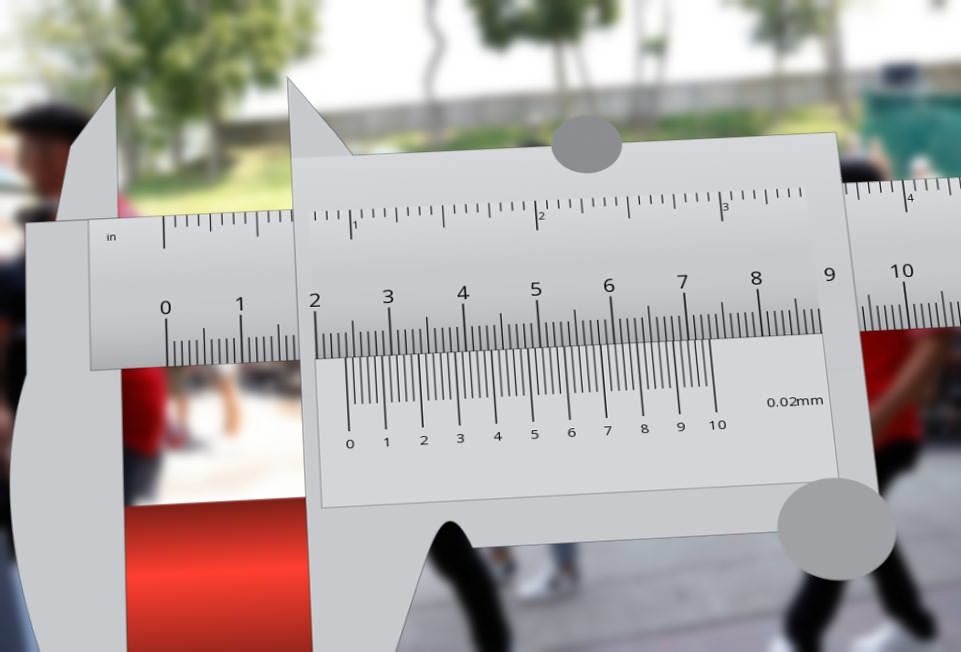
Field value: {"value": 23.8, "unit": "mm"}
